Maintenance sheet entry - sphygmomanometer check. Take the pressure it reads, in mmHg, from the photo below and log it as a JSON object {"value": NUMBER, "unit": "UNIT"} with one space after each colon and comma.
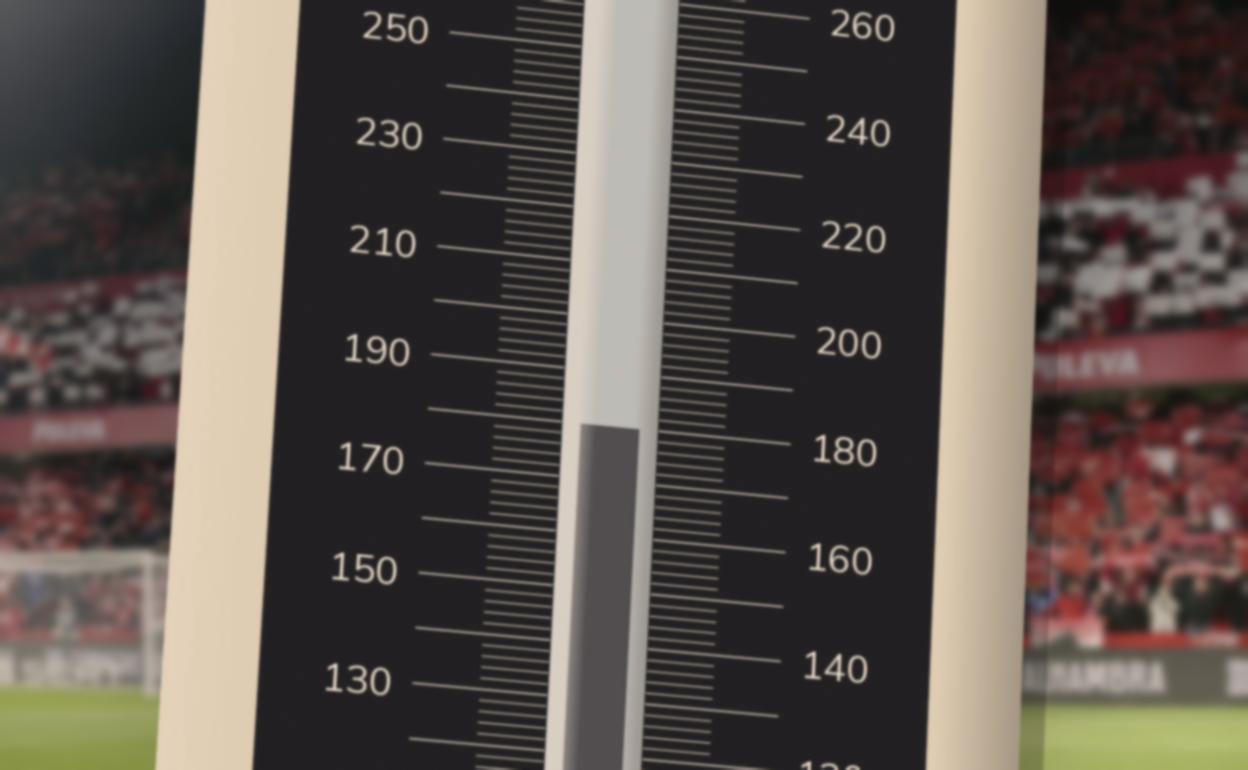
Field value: {"value": 180, "unit": "mmHg"}
